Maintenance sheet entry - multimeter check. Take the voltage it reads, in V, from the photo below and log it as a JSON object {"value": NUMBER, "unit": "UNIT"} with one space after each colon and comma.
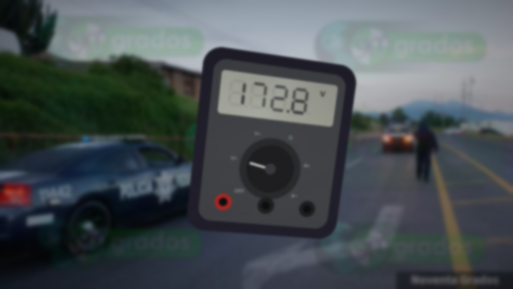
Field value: {"value": 172.8, "unit": "V"}
